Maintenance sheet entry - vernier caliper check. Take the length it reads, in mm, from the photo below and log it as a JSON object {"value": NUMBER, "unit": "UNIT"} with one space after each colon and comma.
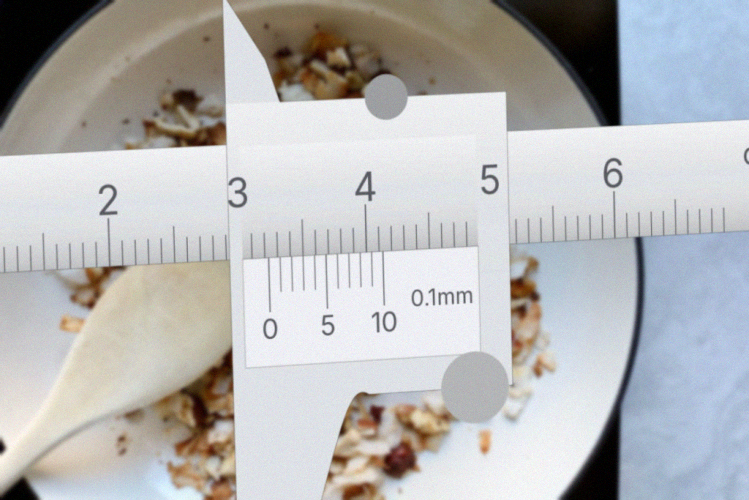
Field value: {"value": 32.3, "unit": "mm"}
